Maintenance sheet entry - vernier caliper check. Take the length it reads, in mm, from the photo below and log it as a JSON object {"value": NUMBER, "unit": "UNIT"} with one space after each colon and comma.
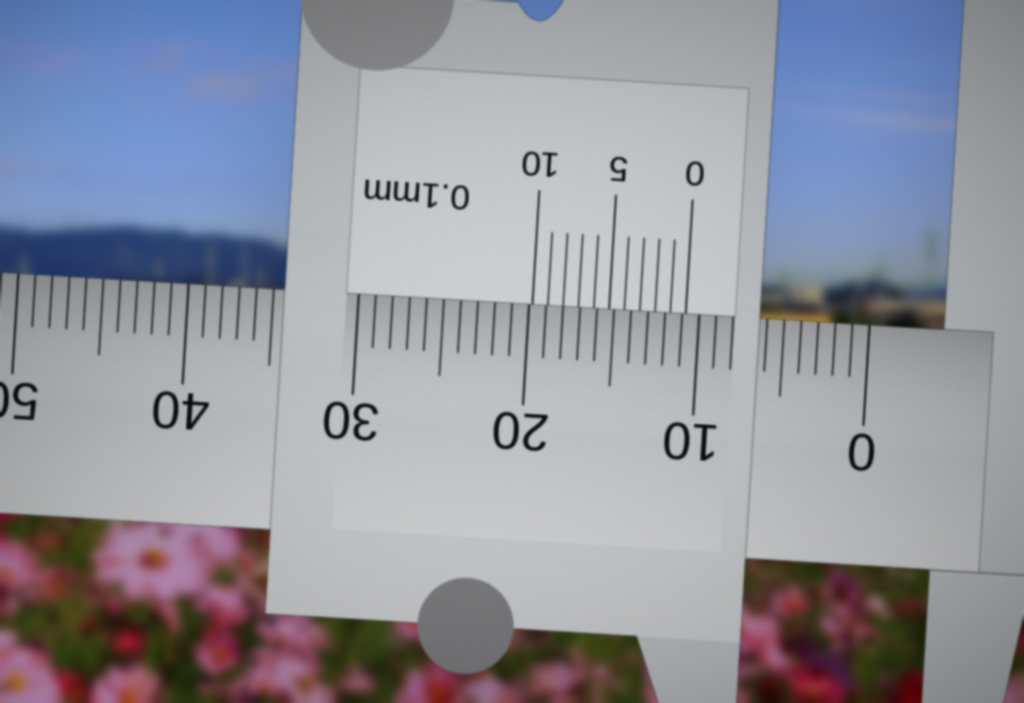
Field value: {"value": 10.8, "unit": "mm"}
